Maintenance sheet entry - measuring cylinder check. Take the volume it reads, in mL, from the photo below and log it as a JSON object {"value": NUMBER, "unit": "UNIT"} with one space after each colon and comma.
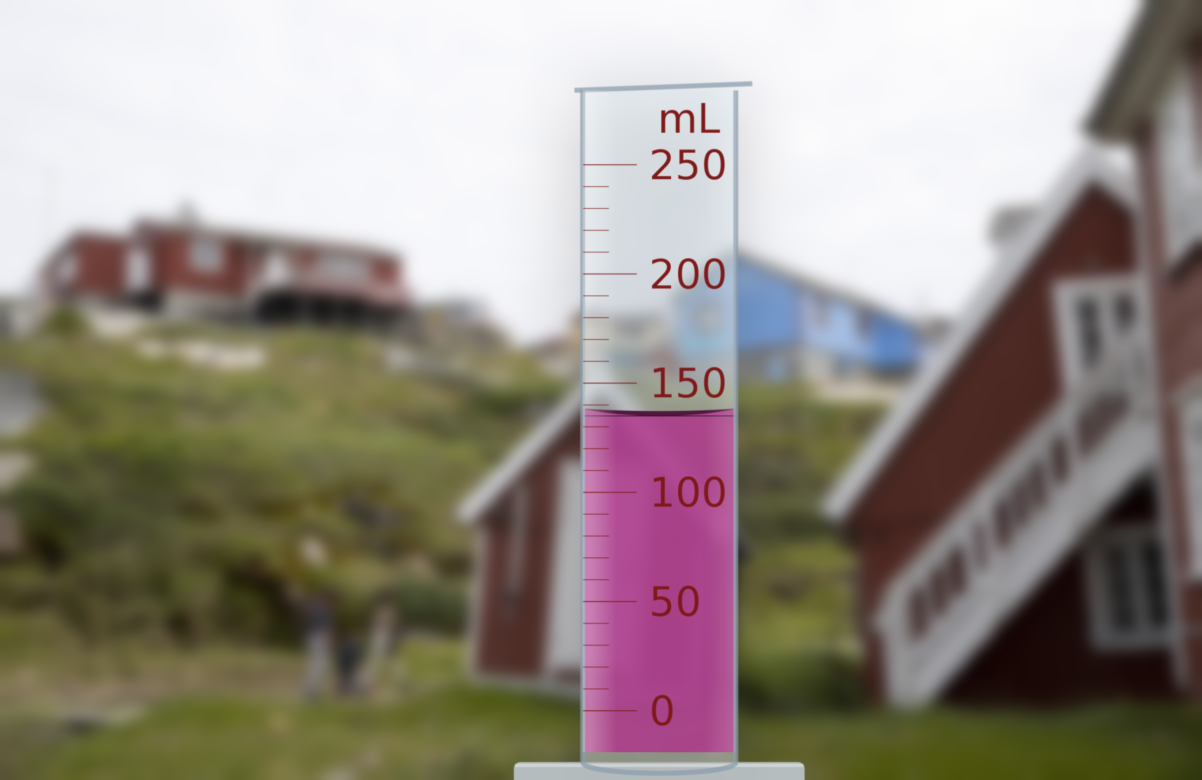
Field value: {"value": 135, "unit": "mL"}
